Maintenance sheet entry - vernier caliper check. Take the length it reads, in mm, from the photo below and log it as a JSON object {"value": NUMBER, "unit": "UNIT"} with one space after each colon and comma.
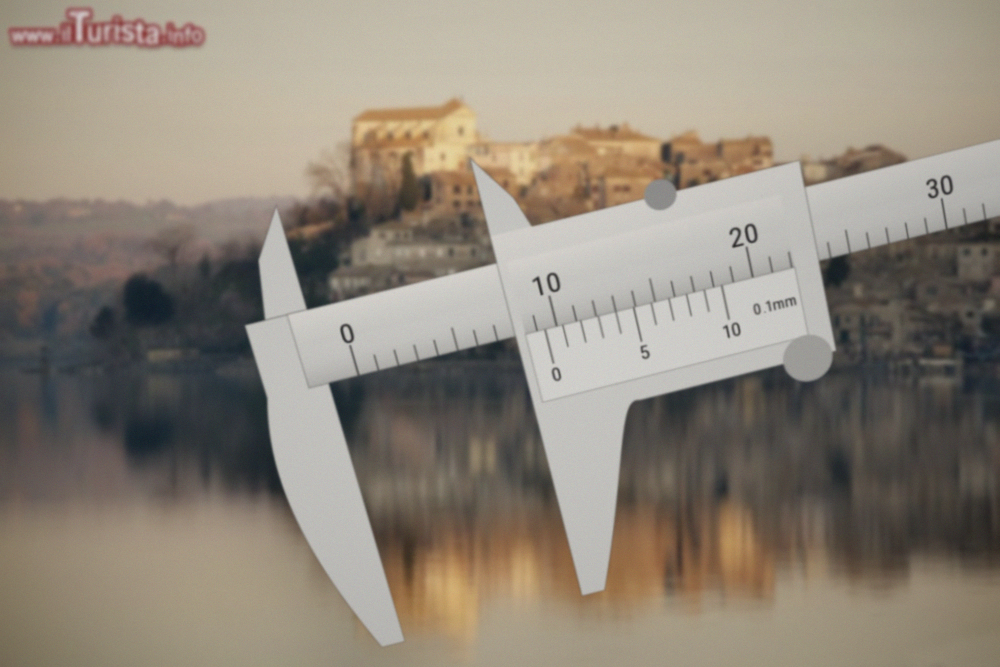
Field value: {"value": 9.4, "unit": "mm"}
